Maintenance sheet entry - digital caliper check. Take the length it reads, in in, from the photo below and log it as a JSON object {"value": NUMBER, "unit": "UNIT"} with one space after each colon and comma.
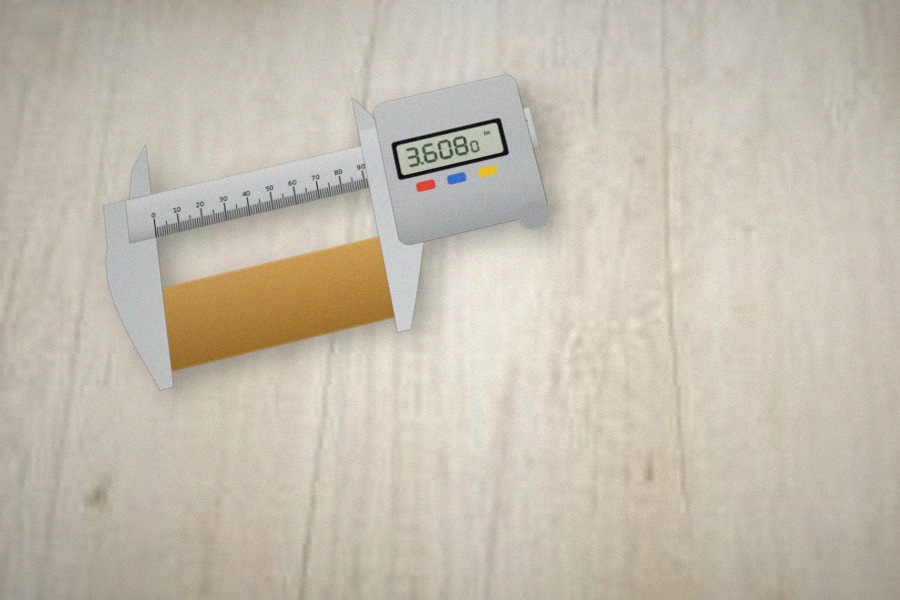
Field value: {"value": 3.6080, "unit": "in"}
